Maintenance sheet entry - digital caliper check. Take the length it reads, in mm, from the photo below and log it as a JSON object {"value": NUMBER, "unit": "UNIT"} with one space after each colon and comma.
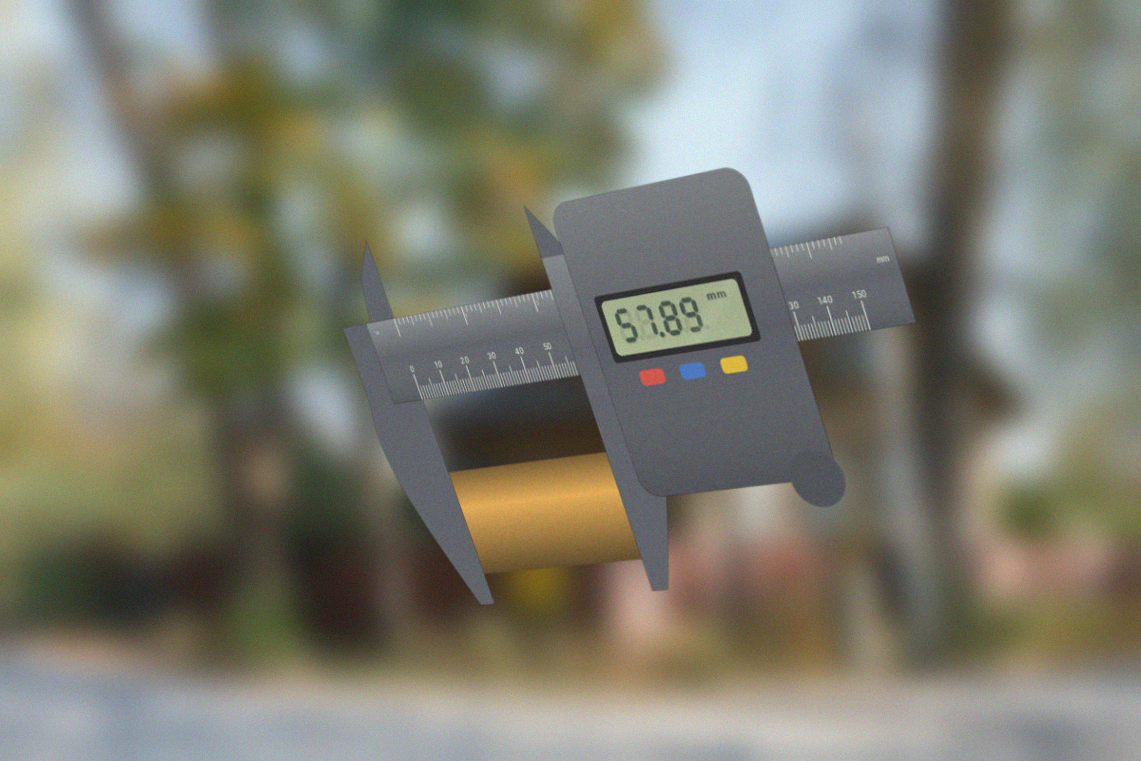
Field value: {"value": 57.89, "unit": "mm"}
